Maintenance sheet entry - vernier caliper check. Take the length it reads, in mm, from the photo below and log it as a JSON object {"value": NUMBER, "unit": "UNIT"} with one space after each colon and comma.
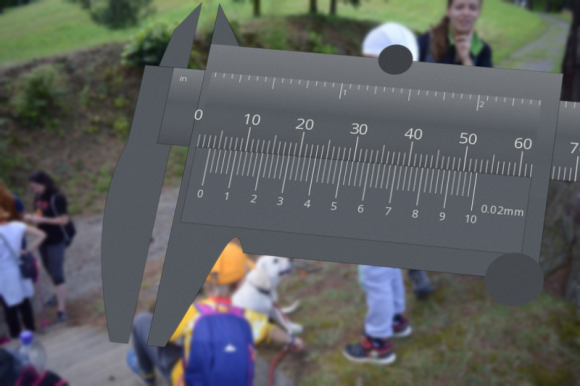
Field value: {"value": 3.4, "unit": "mm"}
